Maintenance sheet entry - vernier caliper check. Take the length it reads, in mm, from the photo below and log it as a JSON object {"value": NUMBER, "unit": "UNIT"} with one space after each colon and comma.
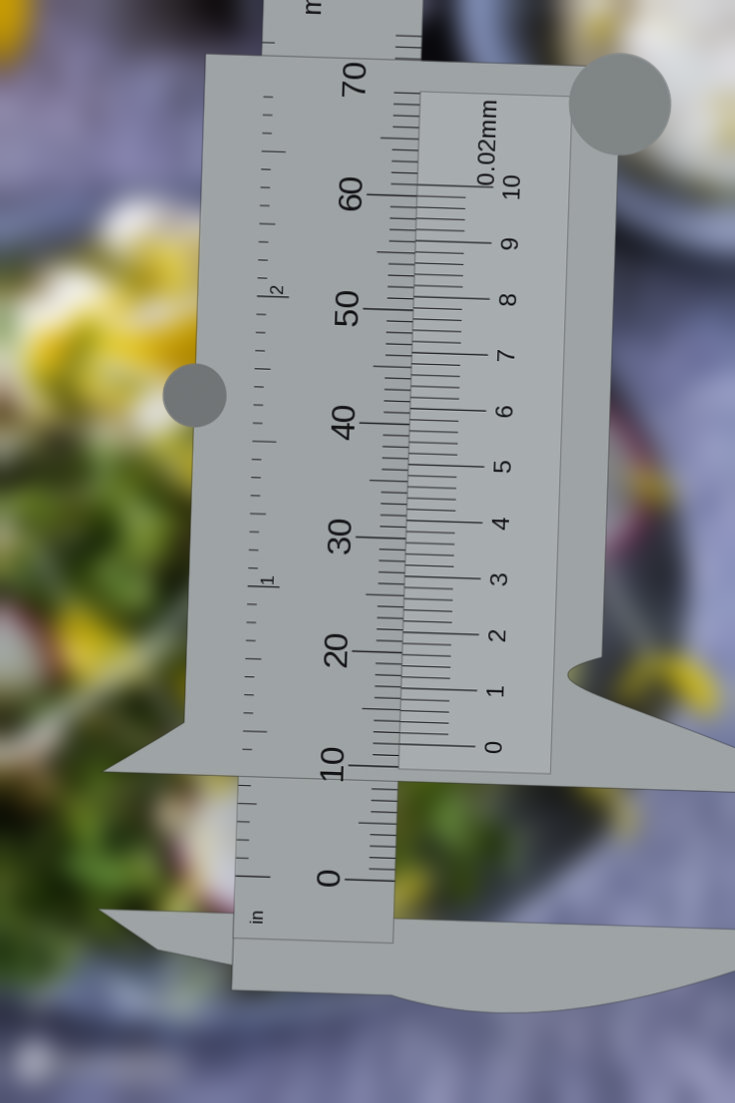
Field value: {"value": 12.0, "unit": "mm"}
